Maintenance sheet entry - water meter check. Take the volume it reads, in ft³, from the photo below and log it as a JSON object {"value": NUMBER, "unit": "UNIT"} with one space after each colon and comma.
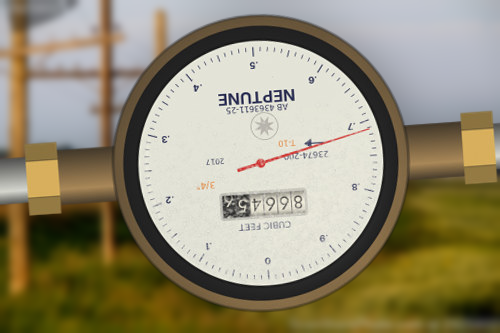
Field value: {"value": 866455.71, "unit": "ft³"}
